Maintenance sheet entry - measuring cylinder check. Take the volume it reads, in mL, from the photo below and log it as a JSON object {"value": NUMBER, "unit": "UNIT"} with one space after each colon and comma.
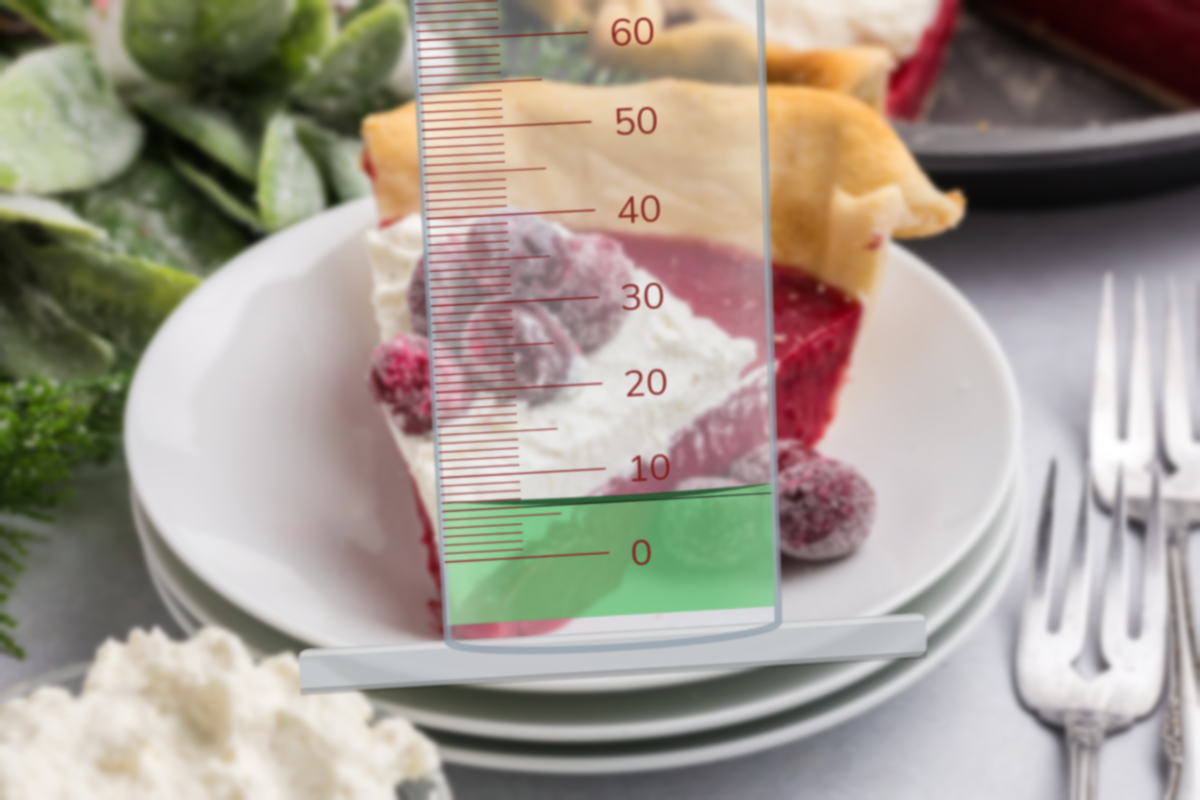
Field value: {"value": 6, "unit": "mL"}
